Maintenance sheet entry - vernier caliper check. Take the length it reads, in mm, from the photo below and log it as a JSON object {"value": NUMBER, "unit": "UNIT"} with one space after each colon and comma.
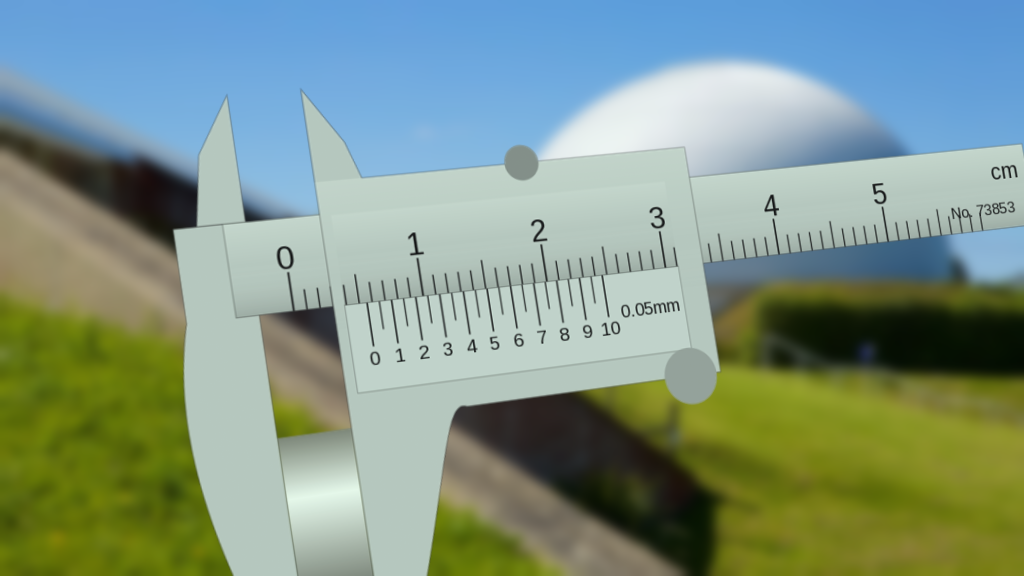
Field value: {"value": 5.6, "unit": "mm"}
